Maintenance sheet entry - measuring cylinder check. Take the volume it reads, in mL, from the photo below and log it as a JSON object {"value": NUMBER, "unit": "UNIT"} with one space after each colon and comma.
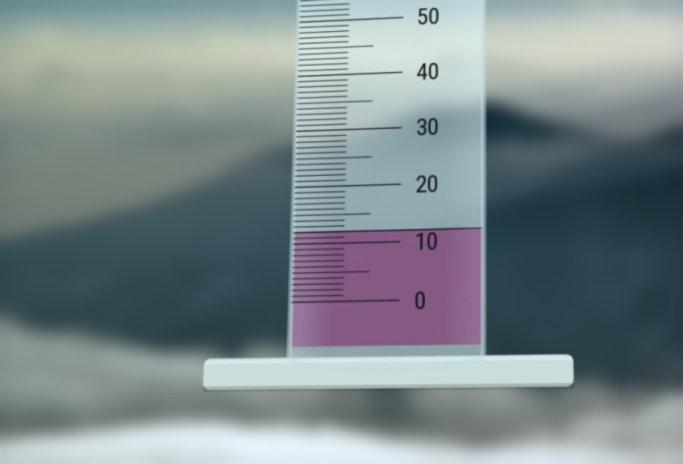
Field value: {"value": 12, "unit": "mL"}
